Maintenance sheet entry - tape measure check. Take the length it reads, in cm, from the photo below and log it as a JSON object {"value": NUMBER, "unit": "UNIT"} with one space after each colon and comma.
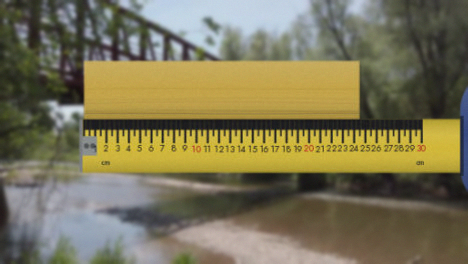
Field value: {"value": 24.5, "unit": "cm"}
